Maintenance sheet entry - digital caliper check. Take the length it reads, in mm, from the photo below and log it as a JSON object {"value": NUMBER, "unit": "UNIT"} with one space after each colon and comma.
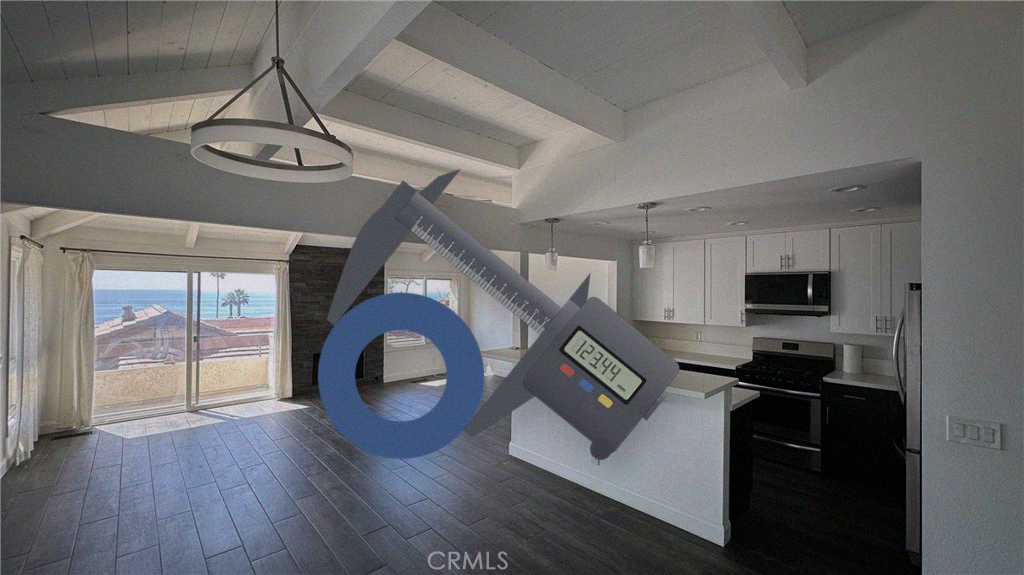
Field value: {"value": 123.44, "unit": "mm"}
